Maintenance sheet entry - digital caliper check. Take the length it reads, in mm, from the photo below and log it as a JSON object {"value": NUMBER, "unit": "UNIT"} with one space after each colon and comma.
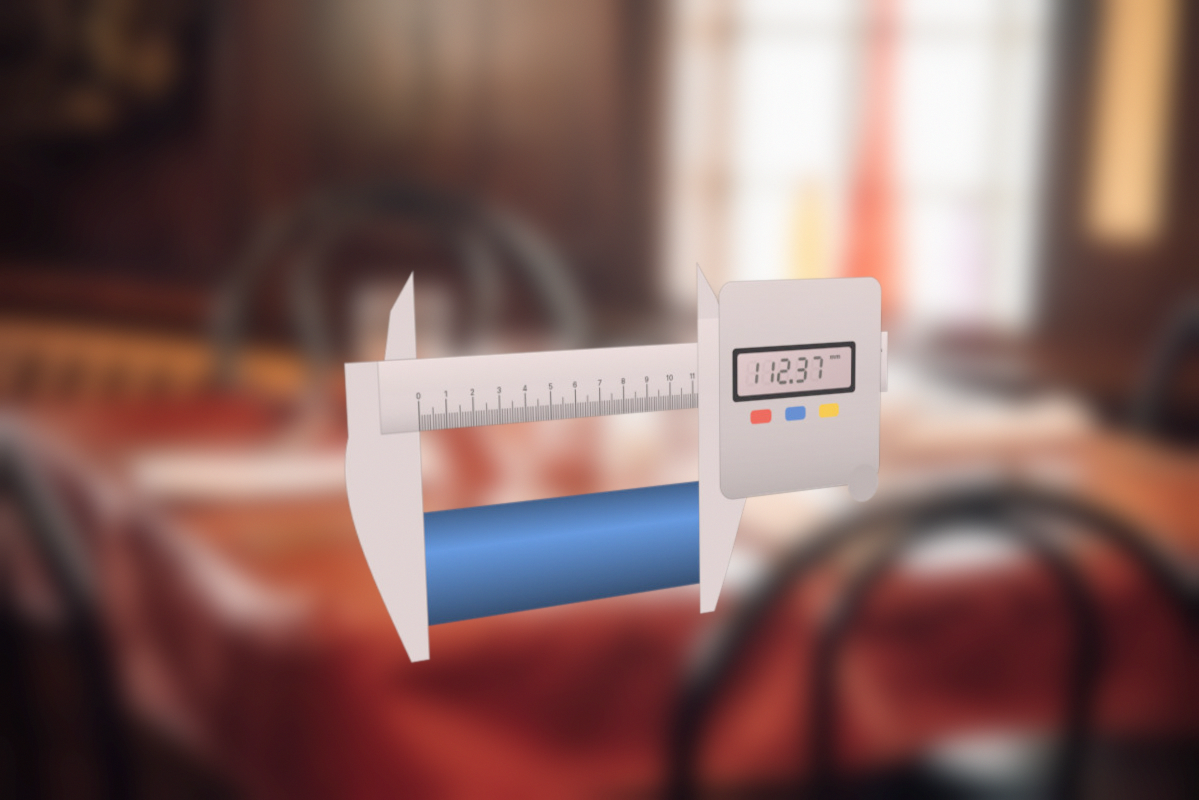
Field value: {"value": 112.37, "unit": "mm"}
